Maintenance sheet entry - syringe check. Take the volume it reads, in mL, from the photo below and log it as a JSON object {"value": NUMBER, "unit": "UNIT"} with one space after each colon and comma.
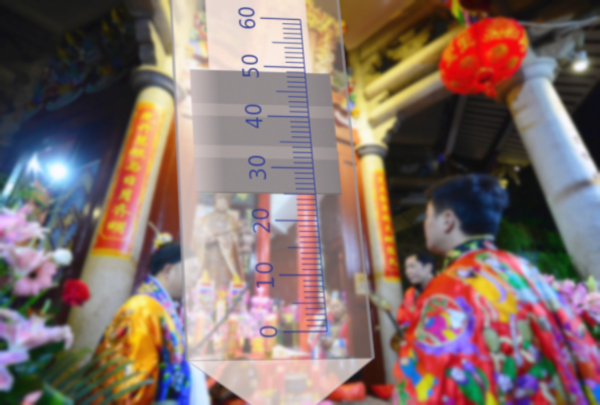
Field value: {"value": 25, "unit": "mL"}
